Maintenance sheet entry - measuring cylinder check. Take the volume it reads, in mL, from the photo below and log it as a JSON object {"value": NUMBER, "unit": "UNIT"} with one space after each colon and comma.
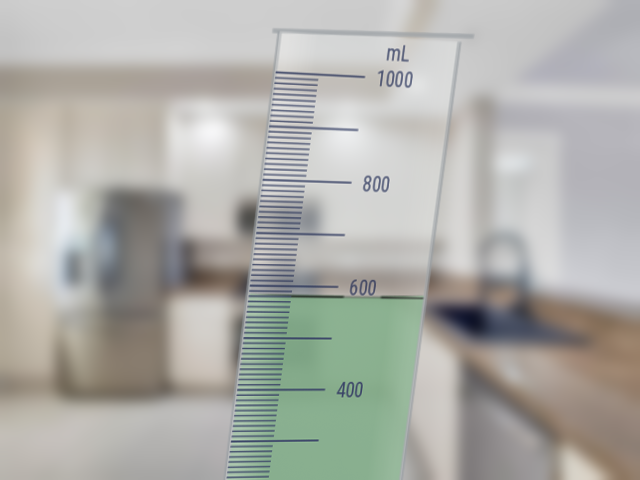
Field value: {"value": 580, "unit": "mL"}
